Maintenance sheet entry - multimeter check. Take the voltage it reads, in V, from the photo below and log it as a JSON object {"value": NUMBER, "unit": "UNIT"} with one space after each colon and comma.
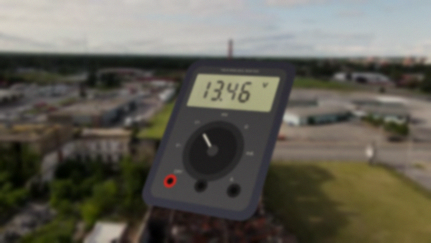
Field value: {"value": 13.46, "unit": "V"}
